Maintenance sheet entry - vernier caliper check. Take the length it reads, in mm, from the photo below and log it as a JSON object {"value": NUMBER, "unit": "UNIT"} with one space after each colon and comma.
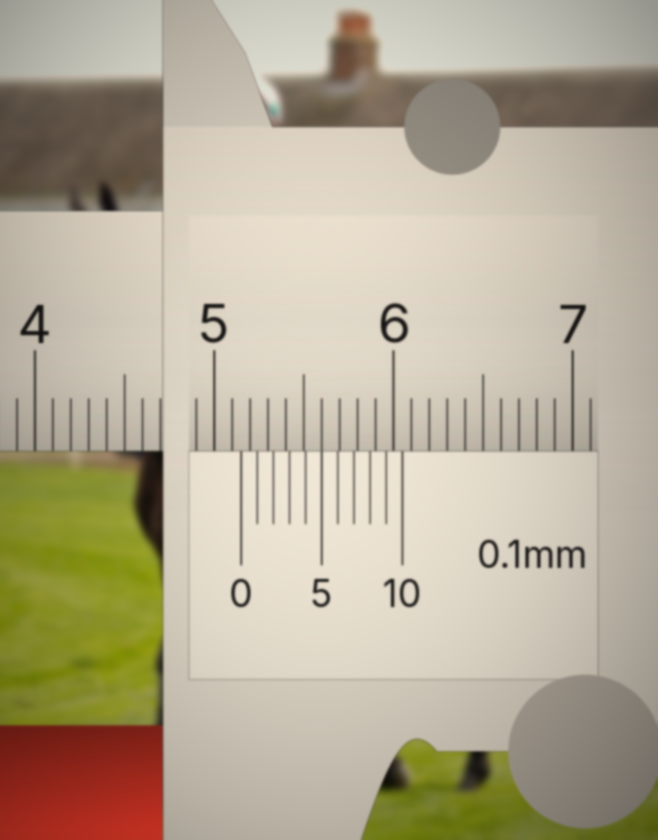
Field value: {"value": 51.5, "unit": "mm"}
